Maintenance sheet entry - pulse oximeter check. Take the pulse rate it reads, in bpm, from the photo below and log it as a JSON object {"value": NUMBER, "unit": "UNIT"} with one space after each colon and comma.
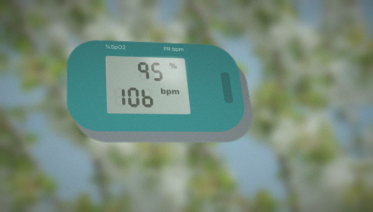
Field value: {"value": 106, "unit": "bpm"}
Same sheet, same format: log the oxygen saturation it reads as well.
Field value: {"value": 95, "unit": "%"}
